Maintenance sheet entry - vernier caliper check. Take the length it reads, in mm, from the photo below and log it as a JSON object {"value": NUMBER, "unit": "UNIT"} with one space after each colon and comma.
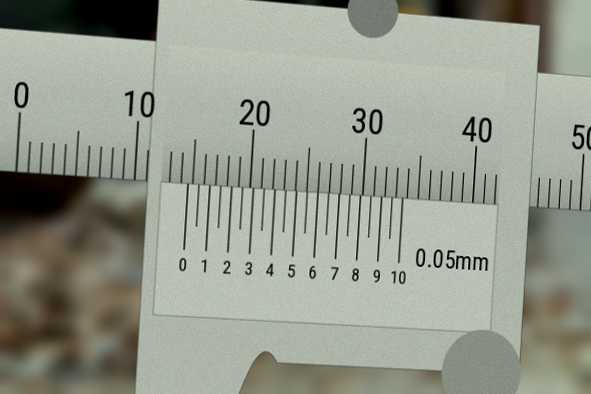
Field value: {"value": 14.6, "unit": "mm"}
